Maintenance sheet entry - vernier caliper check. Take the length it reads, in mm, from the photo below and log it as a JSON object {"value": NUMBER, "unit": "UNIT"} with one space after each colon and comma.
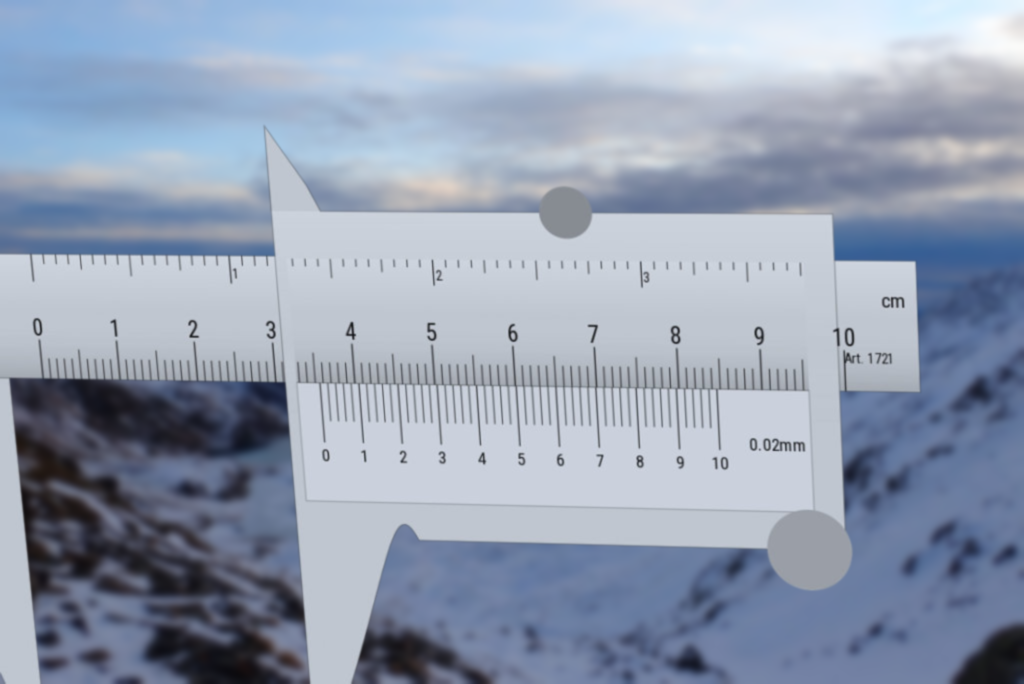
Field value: {"value": 35.6, "unit": "mm"}
